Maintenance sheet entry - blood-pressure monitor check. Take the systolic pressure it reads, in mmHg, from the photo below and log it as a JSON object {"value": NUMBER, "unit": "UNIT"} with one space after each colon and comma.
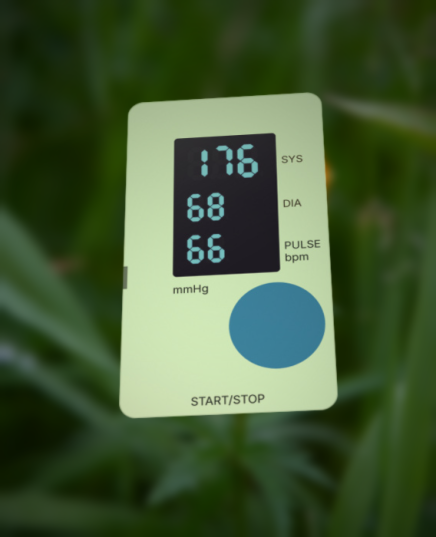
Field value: {"value": 176, "unit": "mmHg"}
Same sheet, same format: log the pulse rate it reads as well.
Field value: {"value": 66, "unit": "bpm"}
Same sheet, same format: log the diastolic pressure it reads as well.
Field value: {"value": 68, "unit": "mmHg"}
